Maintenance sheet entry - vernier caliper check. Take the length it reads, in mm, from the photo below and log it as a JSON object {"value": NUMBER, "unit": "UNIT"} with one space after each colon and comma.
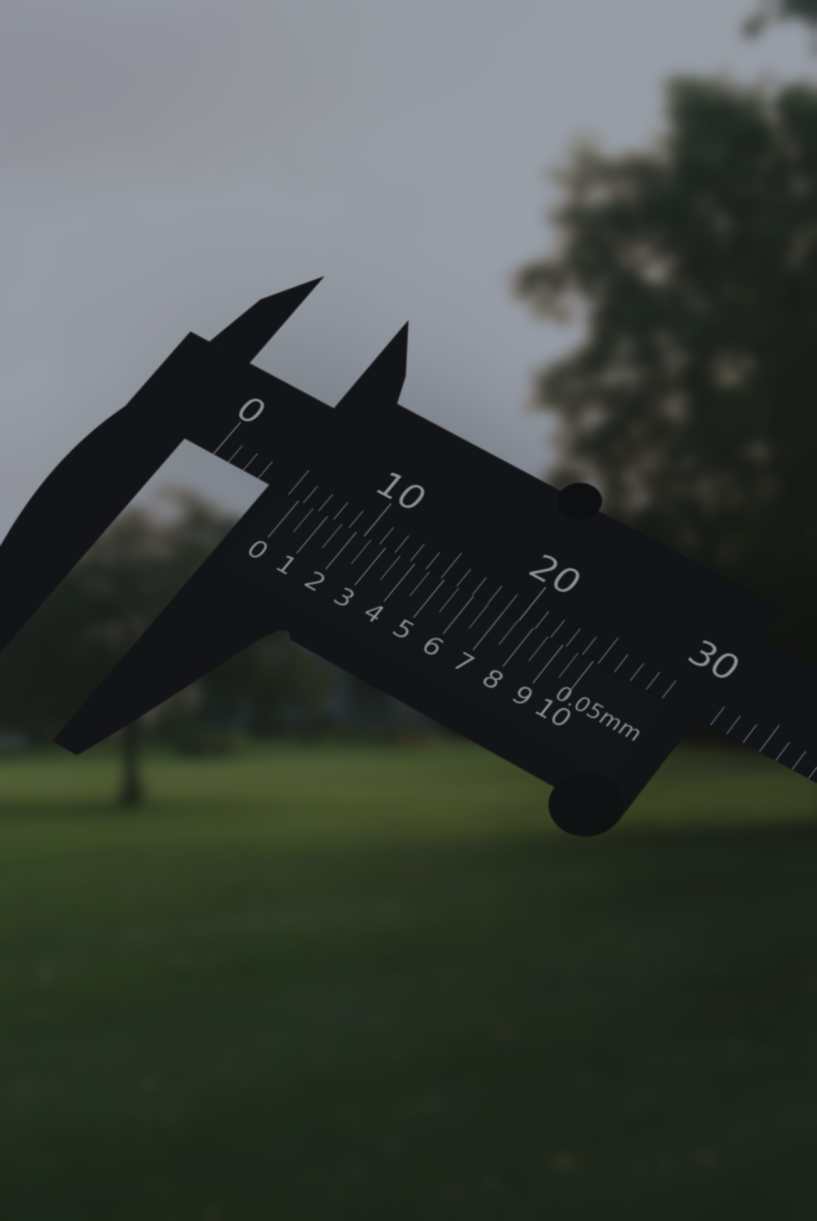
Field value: {"value": 5.7, "unit": "mm"}
